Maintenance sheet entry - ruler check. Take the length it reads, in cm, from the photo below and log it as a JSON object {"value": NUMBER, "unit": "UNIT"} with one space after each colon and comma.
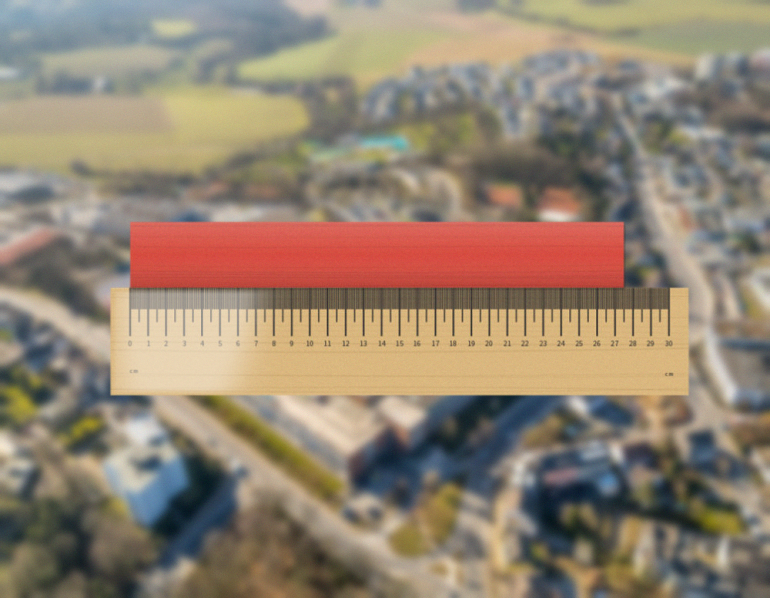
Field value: {"value": 27.5, "unit": "cm"}
